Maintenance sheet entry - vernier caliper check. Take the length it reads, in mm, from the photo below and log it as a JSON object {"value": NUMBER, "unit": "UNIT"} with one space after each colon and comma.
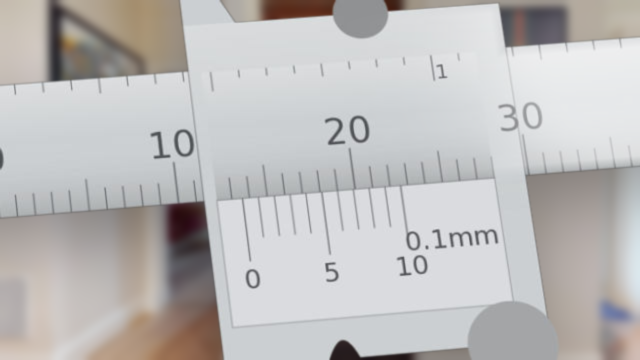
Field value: {"value": 13.6, "unit": "mm"}
